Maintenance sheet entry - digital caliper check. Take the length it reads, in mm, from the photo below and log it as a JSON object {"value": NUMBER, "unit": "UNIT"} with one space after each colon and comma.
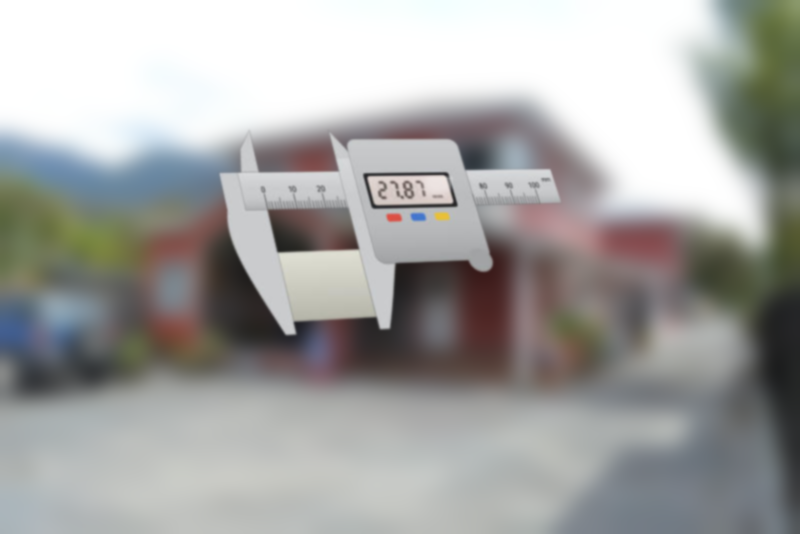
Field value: {"value": 27.87, "unit": "mm"}
